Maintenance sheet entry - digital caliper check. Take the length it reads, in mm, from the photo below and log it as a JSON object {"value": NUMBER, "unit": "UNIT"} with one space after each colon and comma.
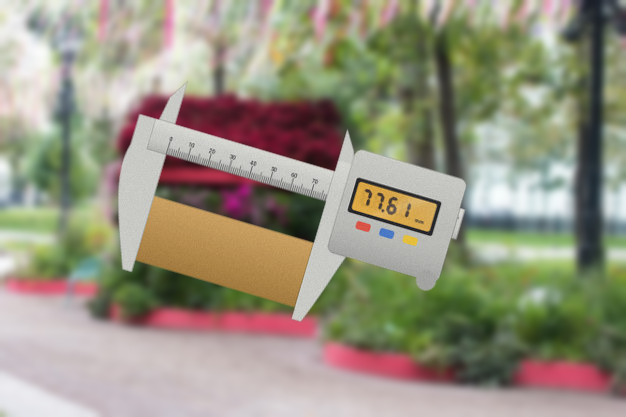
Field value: {"value": 77.61, "unit": "mm"}
